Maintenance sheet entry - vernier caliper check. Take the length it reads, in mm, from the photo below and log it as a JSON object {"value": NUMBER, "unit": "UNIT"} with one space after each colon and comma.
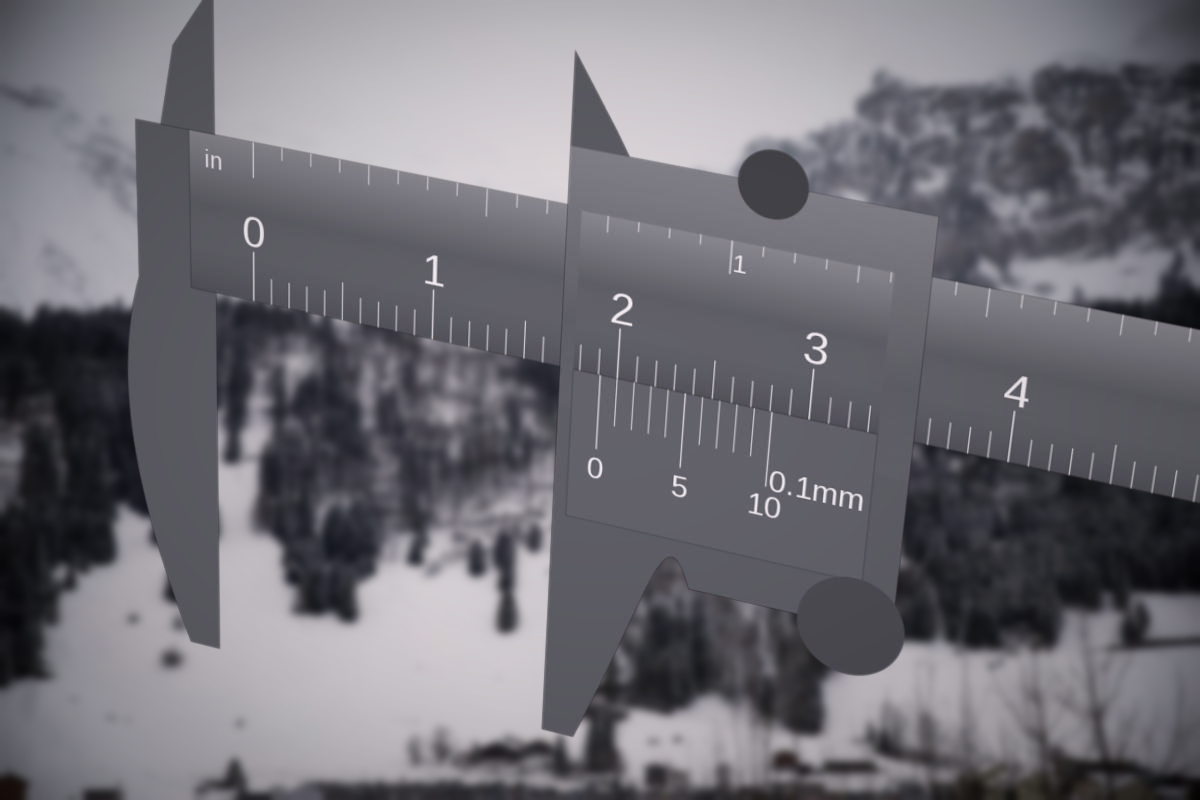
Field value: {"value": 19.1, "unit": "mm"}
